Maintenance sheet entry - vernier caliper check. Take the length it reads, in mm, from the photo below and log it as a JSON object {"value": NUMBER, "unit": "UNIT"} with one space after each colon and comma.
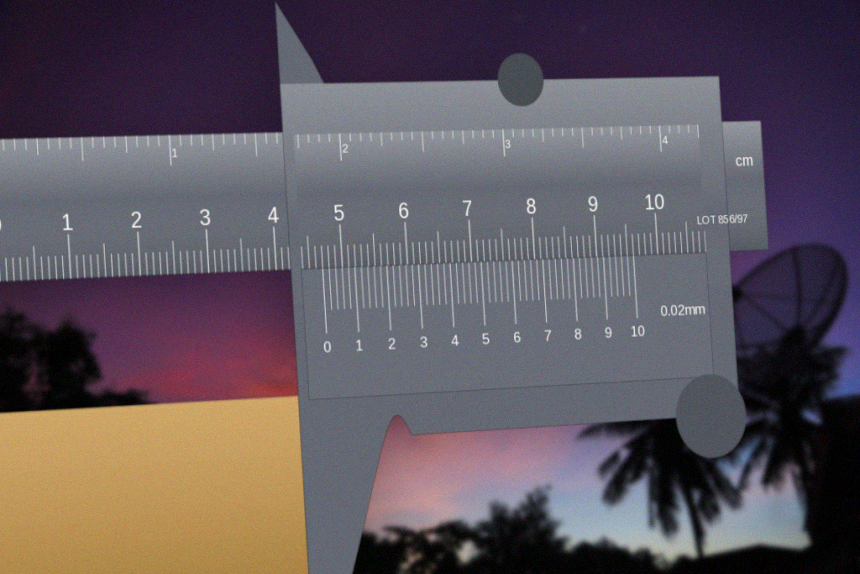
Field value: {"value": 47.0, "unit": "mm"}
